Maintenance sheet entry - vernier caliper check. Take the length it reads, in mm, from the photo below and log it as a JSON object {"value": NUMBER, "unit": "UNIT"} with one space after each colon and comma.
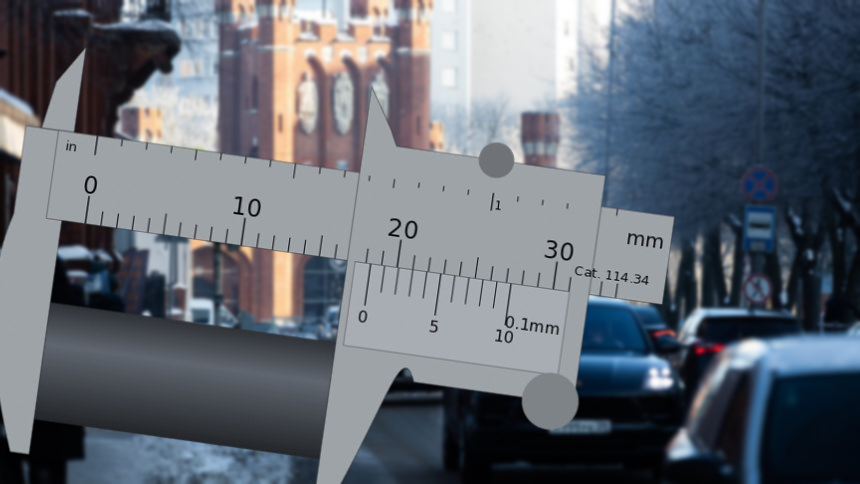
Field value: {"value": 18.3, "unit": "mm"}
